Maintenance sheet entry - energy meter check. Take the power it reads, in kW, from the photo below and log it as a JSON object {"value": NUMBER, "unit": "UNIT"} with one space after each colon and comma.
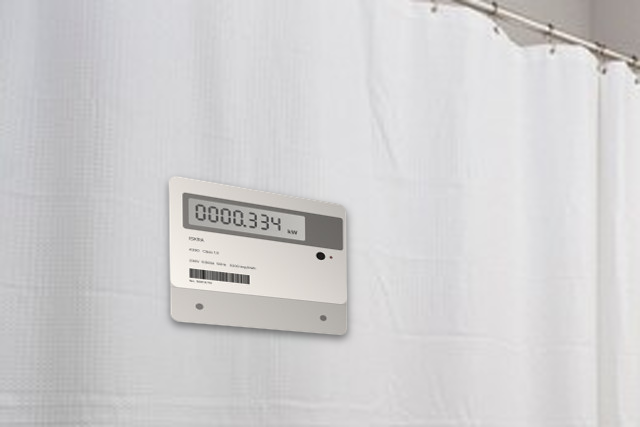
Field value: {"value": 0.334, "unit": "kW"}
